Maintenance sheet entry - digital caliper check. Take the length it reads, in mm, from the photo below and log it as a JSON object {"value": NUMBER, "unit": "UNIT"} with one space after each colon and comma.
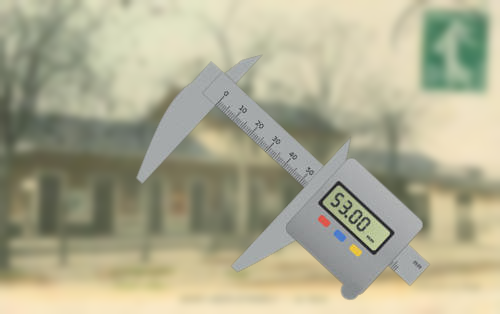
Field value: {"value": 53.00, "unit": "mm"}
